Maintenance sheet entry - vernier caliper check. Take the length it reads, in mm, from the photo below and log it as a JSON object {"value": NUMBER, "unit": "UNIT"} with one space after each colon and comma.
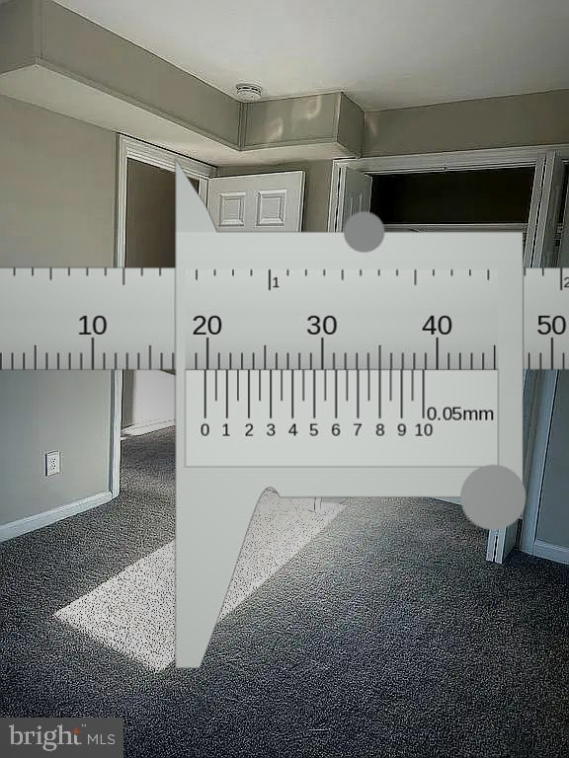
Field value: {"value": 19.8, "unit": "mm"}
